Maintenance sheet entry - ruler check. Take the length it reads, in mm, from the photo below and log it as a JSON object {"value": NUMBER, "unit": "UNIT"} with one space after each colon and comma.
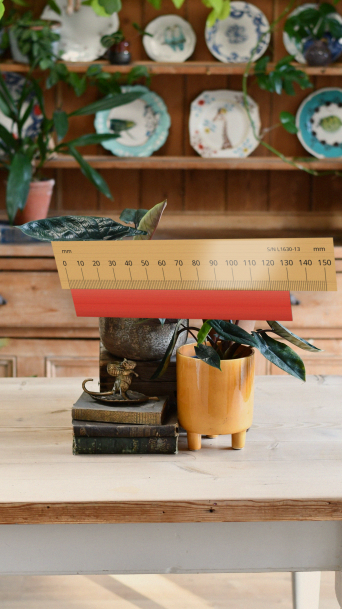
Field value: {"value": 130, "unit": "mm"}
